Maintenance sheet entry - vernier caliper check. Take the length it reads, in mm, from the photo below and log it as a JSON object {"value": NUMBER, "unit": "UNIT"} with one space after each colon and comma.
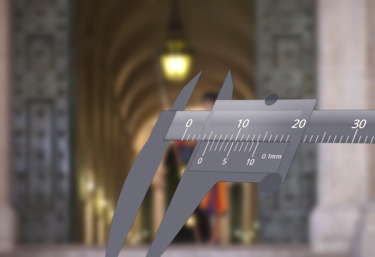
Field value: {"value": 5.2, "unit": "mm"}
